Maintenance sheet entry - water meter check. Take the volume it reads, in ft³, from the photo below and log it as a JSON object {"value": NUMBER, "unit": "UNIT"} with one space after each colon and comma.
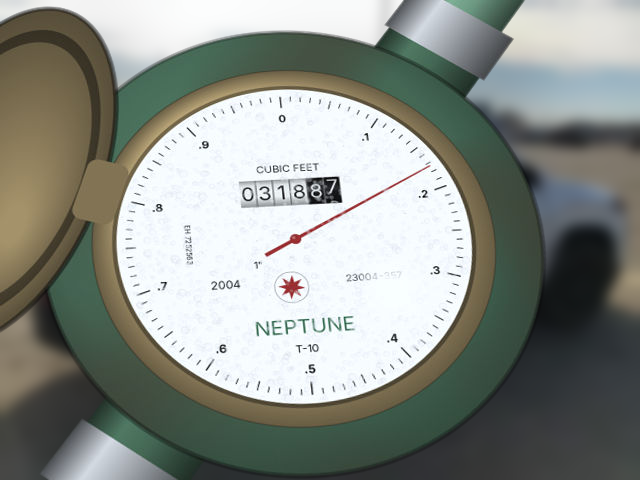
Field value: {"value": 31887.17, "unit": "ft³"}
